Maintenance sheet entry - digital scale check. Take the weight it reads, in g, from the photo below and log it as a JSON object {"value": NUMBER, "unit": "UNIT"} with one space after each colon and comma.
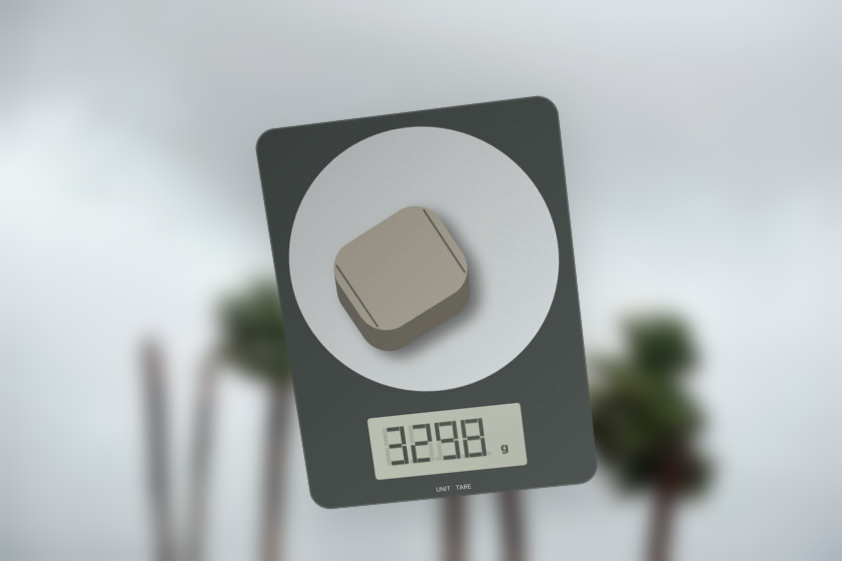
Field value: {"value": 3298, "unit": "g"}
